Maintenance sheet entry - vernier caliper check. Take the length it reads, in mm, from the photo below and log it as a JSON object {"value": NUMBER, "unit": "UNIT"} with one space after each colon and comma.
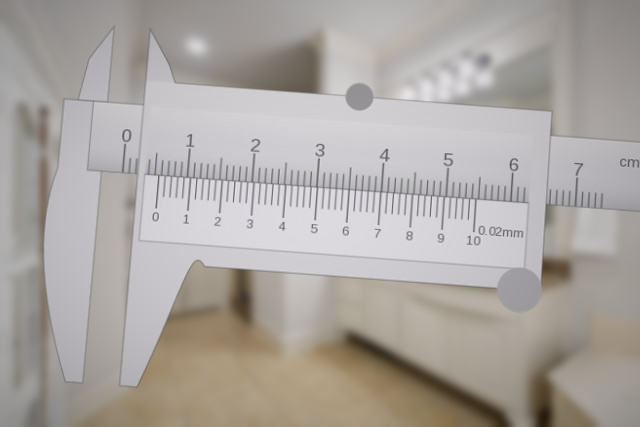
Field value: {"value": 5.6, "unit": "mm"}
